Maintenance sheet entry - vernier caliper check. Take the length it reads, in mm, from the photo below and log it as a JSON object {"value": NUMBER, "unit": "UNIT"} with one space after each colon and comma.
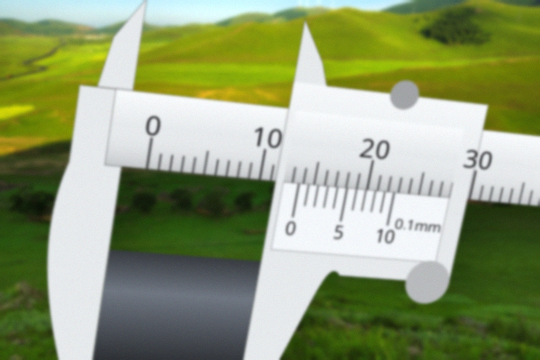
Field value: {"value": 13.6, "unit": "mm"}
